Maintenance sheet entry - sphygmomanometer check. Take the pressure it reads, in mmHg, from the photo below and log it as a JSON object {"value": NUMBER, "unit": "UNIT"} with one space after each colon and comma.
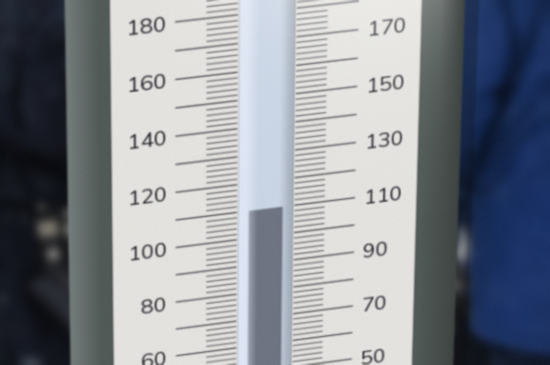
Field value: {"value": 110, "unit": "mmHg"}
